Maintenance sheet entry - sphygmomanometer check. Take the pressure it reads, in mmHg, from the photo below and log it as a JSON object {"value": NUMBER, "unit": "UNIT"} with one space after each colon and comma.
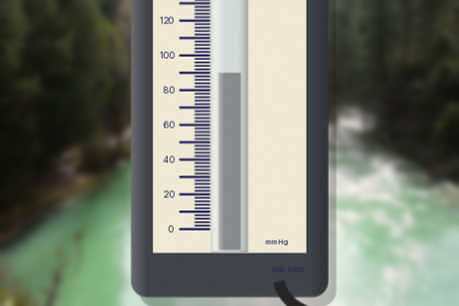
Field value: {"value": 90, "unit": "mmHg"}
